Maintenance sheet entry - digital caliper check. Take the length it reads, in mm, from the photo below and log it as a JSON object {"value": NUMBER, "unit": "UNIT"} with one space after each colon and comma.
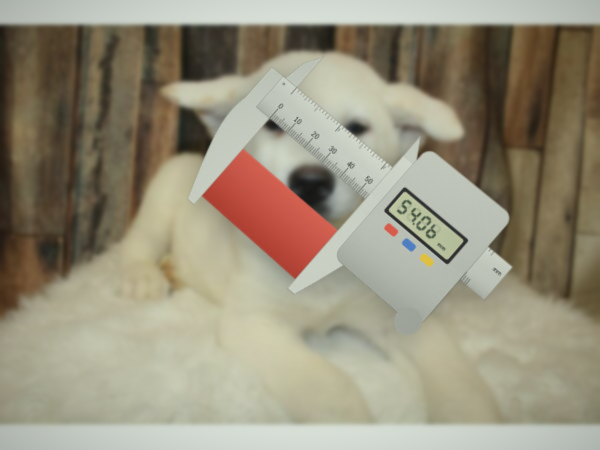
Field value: {"value": 54.06, "unit": "mm"}
